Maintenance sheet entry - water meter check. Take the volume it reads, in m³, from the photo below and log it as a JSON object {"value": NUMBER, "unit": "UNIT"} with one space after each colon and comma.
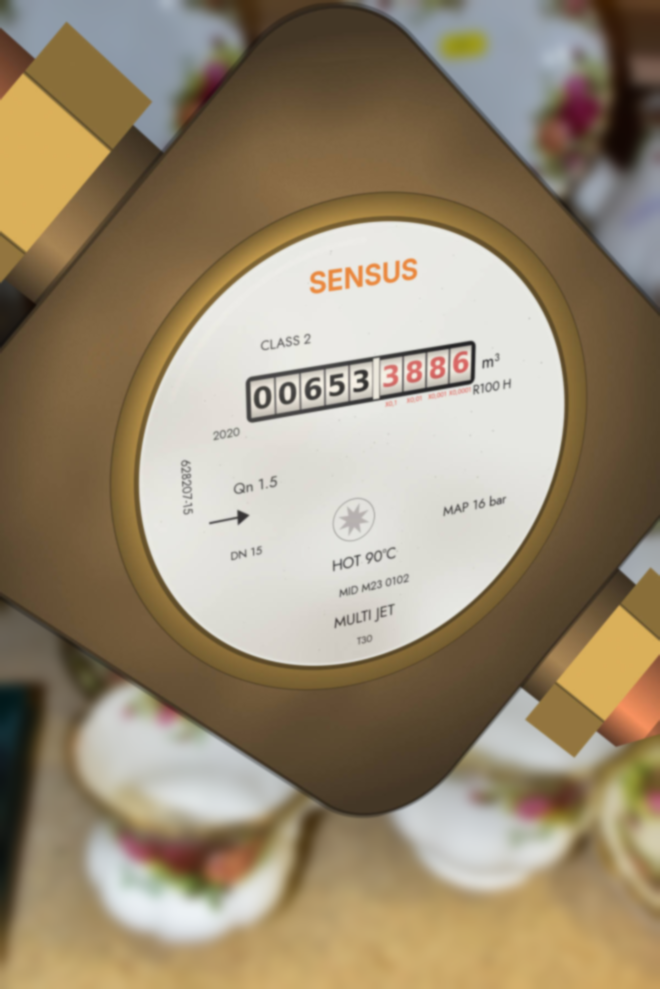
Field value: {"value": 653.3886, "unit": "m³"}
